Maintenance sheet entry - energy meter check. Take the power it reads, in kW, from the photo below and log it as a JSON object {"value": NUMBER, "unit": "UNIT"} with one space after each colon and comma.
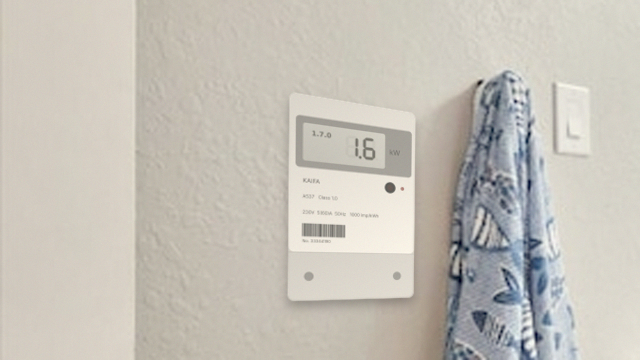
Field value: {"value": 1.6, "unit": "kW"}
